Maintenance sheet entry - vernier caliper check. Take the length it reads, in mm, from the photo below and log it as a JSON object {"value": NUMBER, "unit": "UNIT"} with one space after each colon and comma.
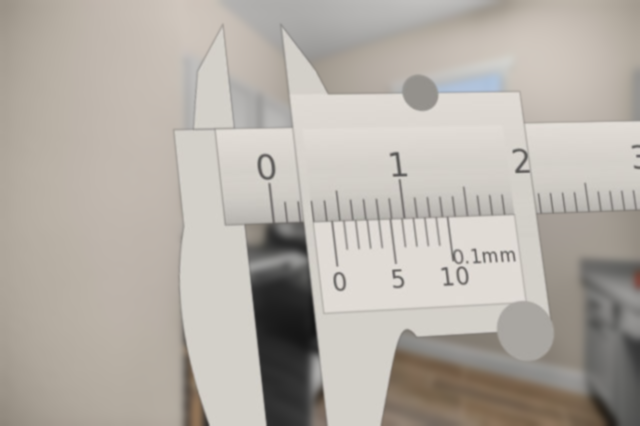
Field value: {"value": 4.4, "unit": "mm"}
